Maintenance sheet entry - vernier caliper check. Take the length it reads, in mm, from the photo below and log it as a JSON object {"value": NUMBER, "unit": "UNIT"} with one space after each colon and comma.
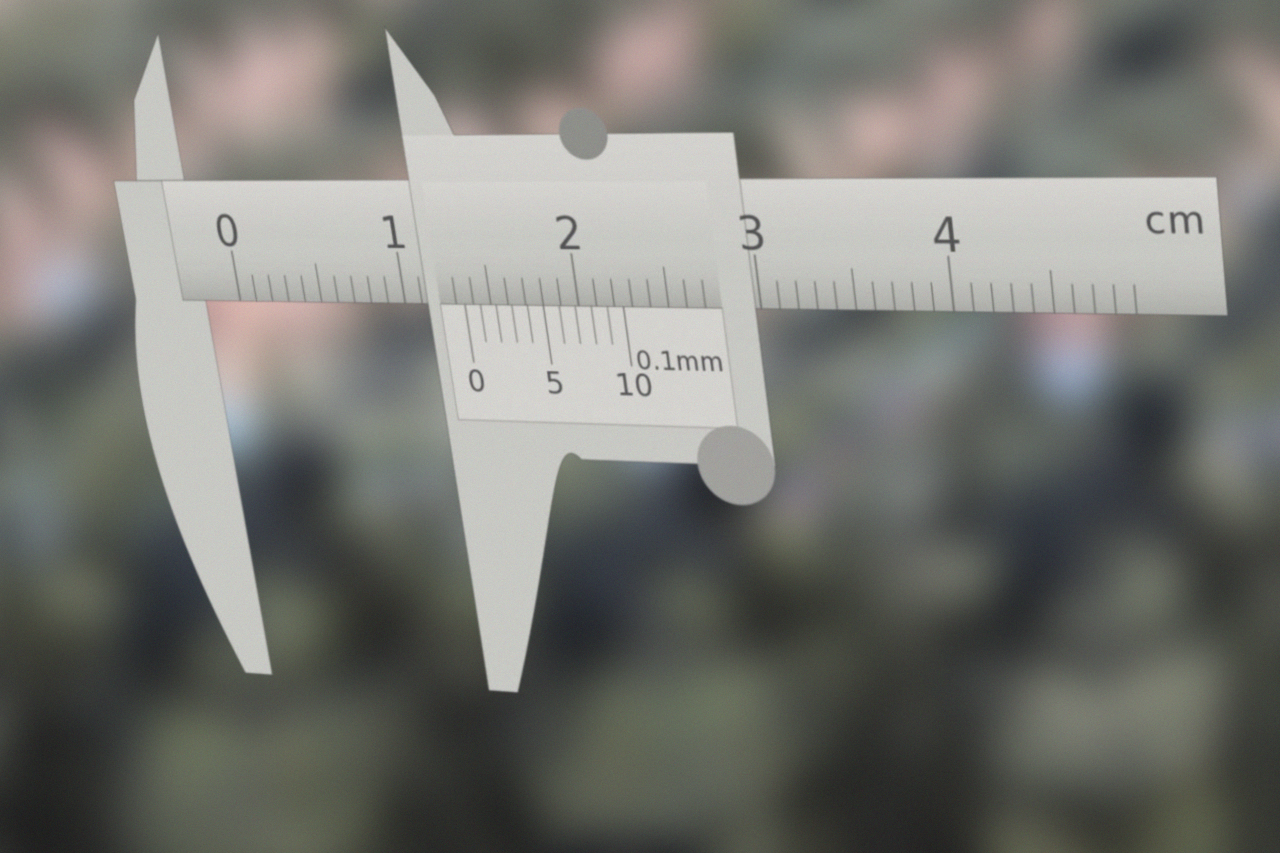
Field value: {"value": 13.5, "unit": "mm"}
